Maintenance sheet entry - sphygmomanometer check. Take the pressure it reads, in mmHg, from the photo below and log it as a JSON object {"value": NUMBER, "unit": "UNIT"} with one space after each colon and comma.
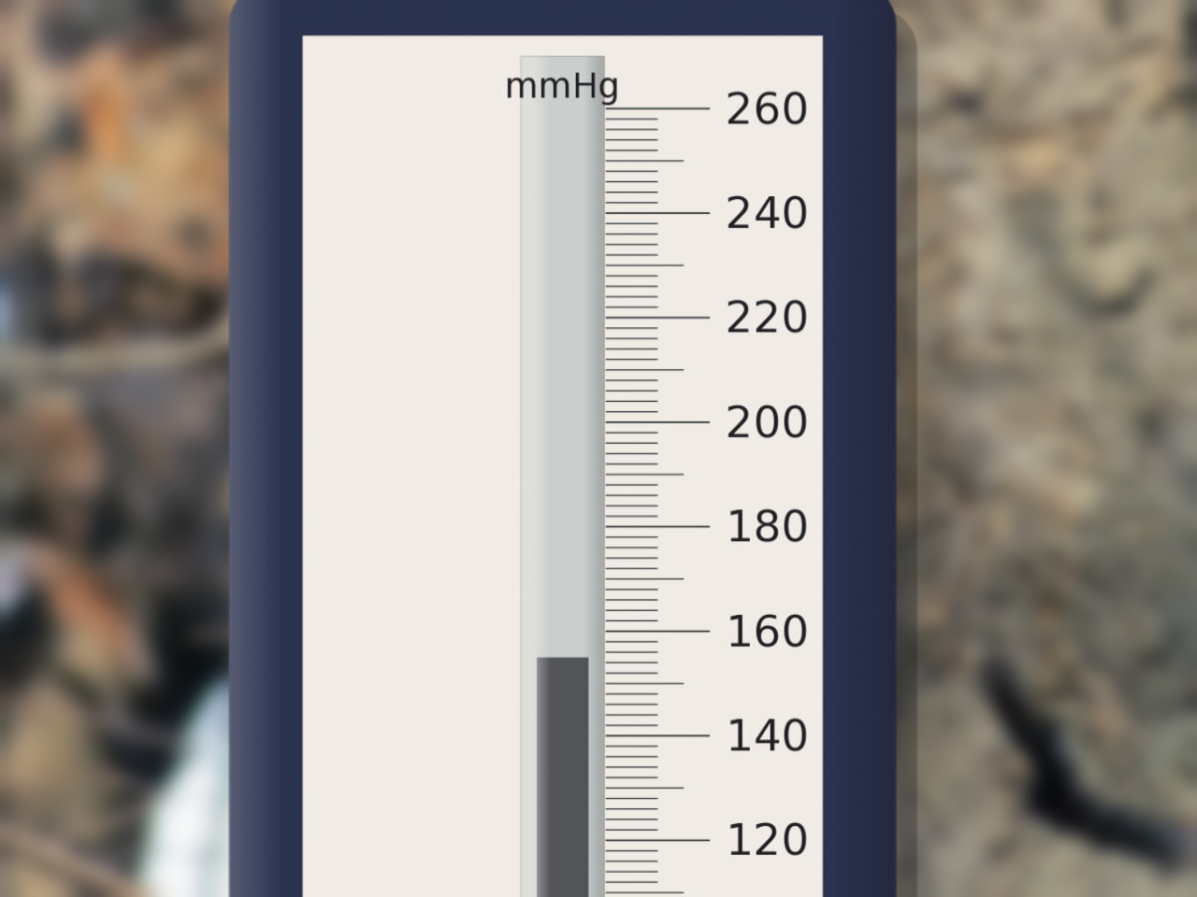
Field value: {"value": 155, "unit": "mmHg"}
